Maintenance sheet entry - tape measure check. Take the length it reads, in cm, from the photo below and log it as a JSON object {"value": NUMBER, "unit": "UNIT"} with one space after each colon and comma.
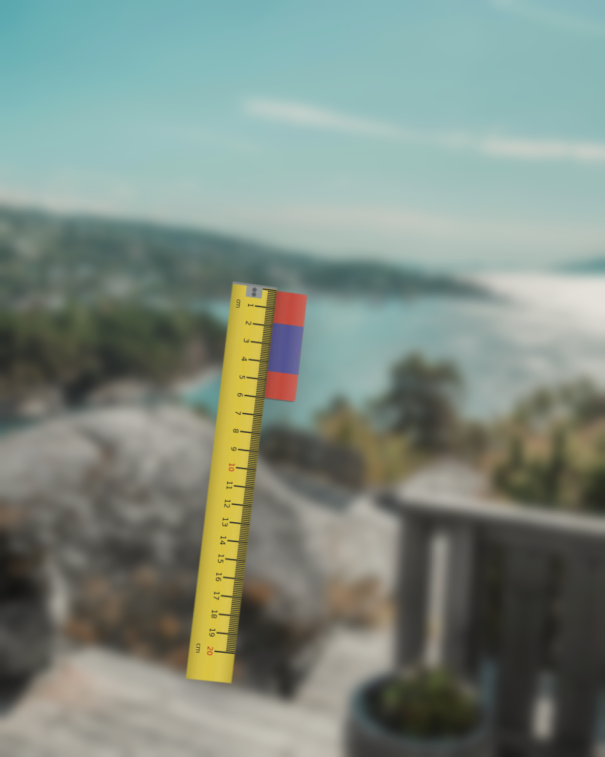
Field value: {"value": 6, "unit": "cm"}
